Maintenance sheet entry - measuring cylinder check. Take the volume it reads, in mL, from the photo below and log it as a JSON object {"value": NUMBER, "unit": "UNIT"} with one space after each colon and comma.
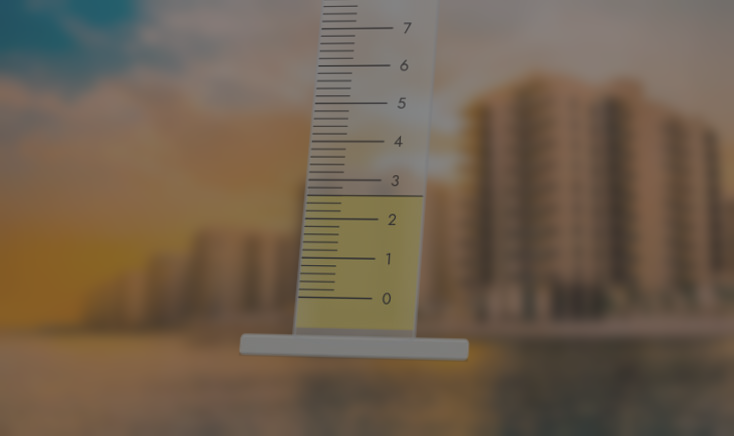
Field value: {"value": 2.6, "unit": "mL"}
